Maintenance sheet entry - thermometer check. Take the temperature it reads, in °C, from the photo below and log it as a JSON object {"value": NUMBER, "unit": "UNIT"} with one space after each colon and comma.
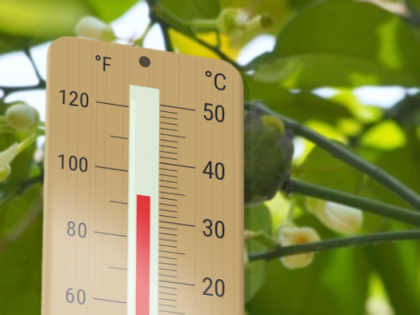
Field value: {"value": 34, "unit": "°C"}
